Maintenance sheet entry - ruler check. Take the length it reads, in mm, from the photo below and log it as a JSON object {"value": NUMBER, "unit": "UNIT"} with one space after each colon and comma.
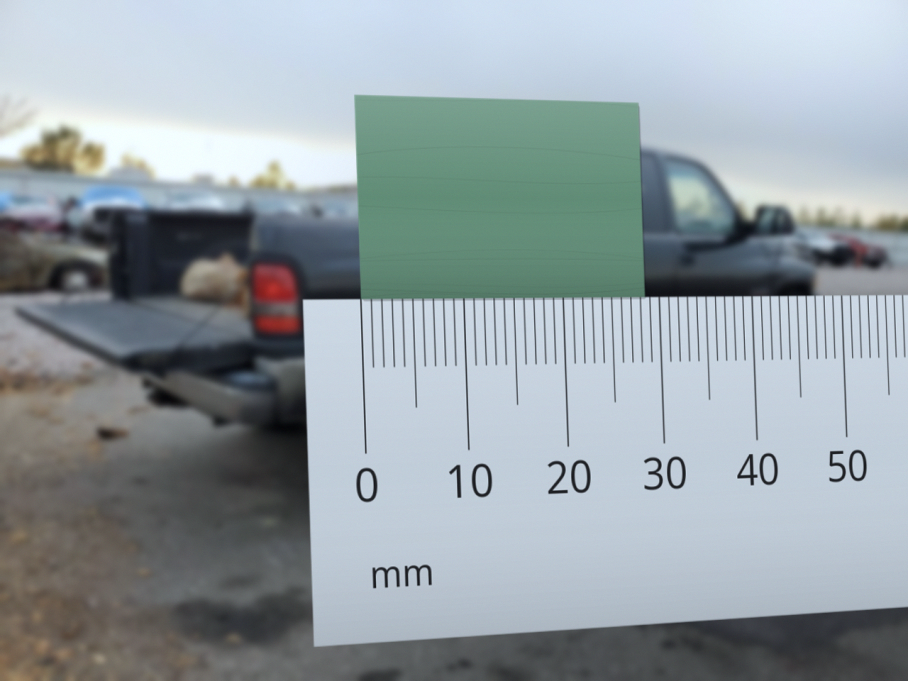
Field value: {"value": 28.5, "unit": "mm"}
